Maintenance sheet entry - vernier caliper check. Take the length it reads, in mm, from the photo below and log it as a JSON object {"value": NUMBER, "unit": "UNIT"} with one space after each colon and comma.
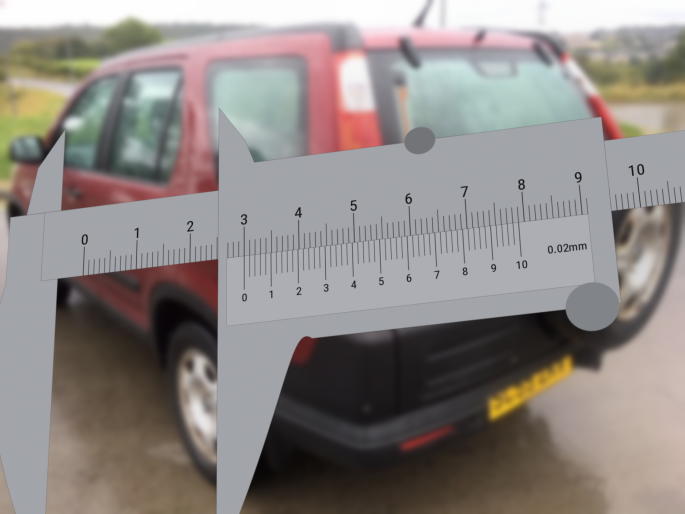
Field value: {"value": 30.0, "unit": "mm"}
